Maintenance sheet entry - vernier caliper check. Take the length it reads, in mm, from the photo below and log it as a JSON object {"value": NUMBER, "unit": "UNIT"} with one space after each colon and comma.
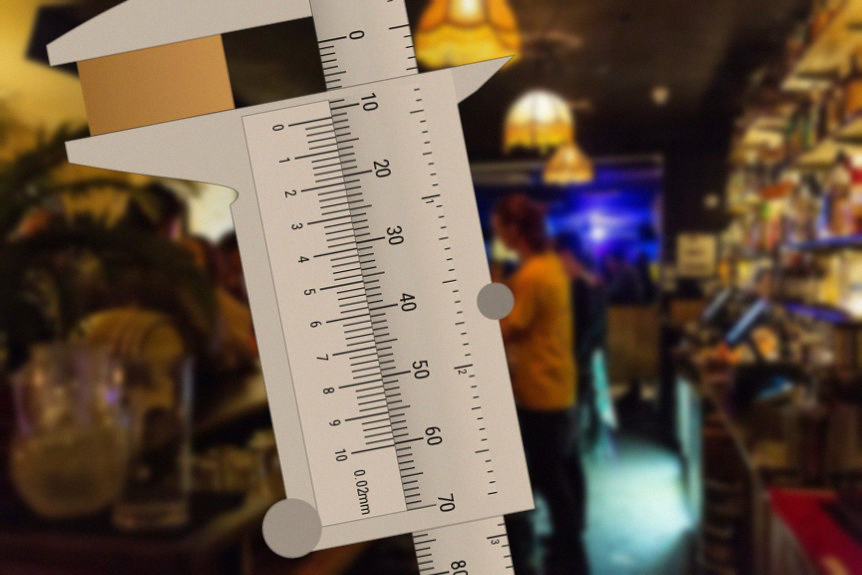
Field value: {"value": 11.2, "unit": "mm"}
